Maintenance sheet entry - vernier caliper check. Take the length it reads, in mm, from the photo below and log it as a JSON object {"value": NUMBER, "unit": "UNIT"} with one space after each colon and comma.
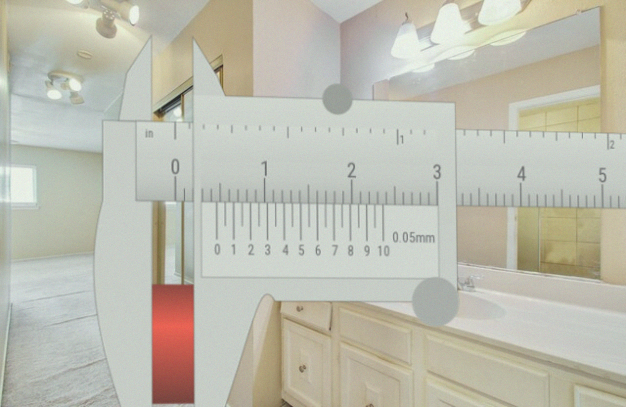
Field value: {"value": 4.6, "unit": "mm"}
